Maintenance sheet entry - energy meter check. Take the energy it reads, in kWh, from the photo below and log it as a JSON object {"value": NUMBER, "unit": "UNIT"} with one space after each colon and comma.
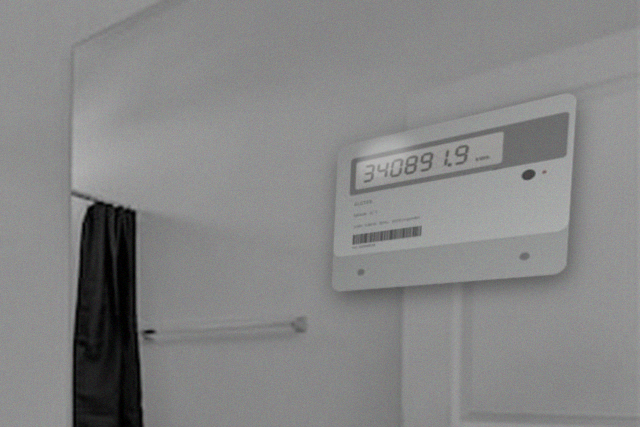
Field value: {"value": 340891.9, "unit": "kWh"}
